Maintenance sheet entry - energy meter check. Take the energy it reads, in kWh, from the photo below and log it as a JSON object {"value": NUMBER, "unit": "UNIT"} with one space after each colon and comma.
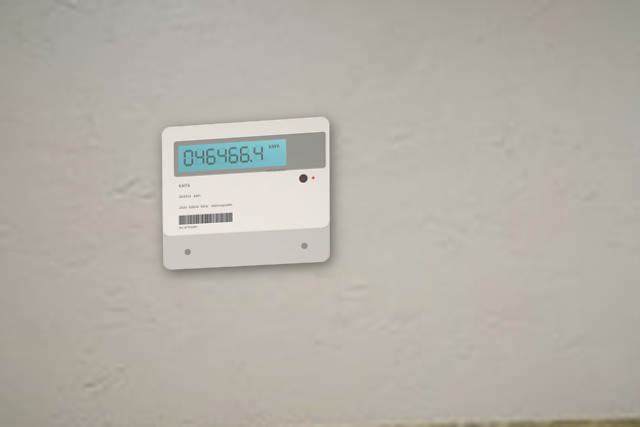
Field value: {"value": 46466.4, "unit": "kWh"}
